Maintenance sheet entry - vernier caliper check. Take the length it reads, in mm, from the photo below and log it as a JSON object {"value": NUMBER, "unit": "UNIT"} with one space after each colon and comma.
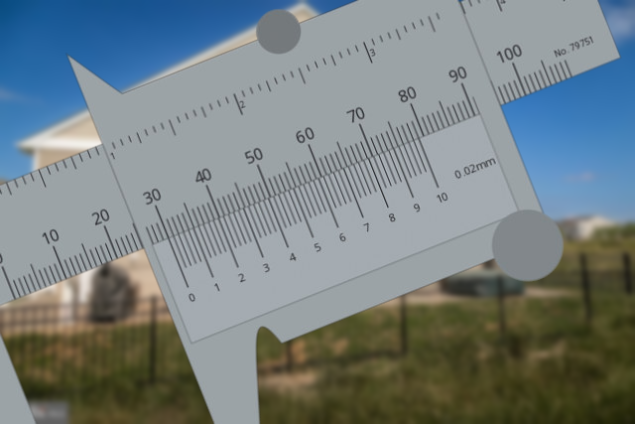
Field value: {"value": 30.0, "unit": "mm"}
